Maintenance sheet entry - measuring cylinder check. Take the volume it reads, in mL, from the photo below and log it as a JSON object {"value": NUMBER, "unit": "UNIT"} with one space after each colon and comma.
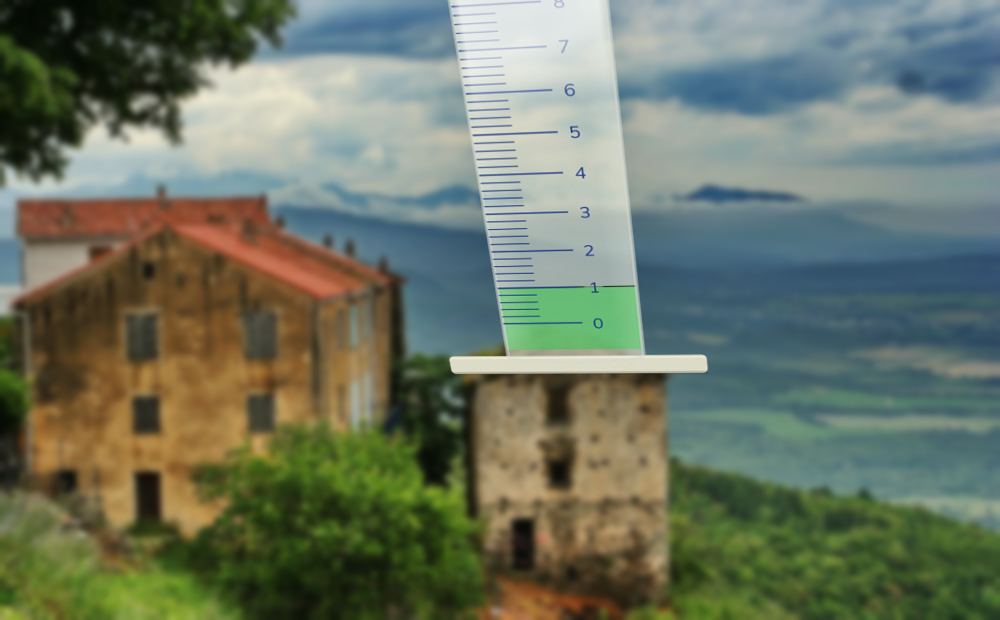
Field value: {"value": 1, "unit": "mL"}
